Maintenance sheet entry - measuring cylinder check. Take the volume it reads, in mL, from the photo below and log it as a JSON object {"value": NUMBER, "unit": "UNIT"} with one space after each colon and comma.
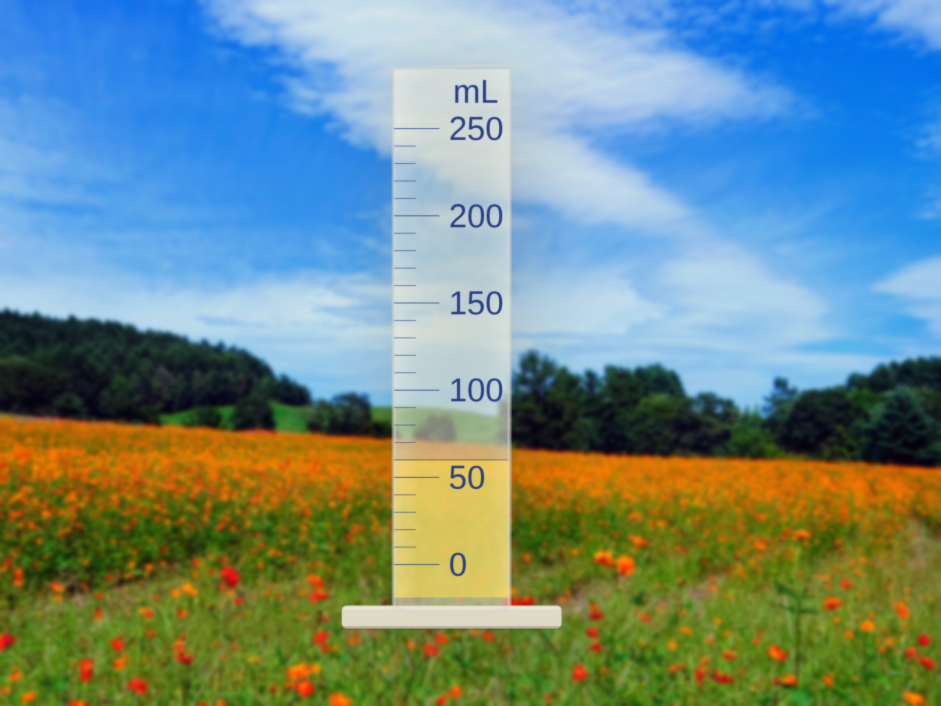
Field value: {"value": 60, "unit": "mL"}
